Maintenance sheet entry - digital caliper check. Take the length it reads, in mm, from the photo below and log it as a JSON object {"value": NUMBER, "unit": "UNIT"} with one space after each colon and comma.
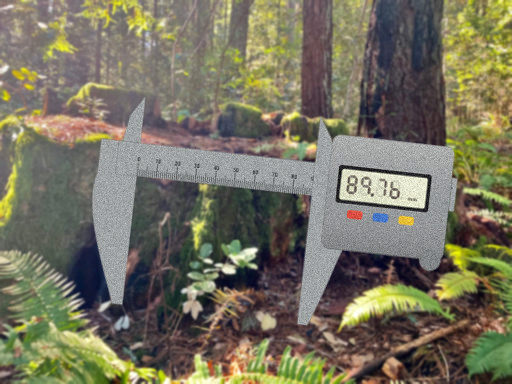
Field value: {"value": 89.76, "unit": "mm"}
